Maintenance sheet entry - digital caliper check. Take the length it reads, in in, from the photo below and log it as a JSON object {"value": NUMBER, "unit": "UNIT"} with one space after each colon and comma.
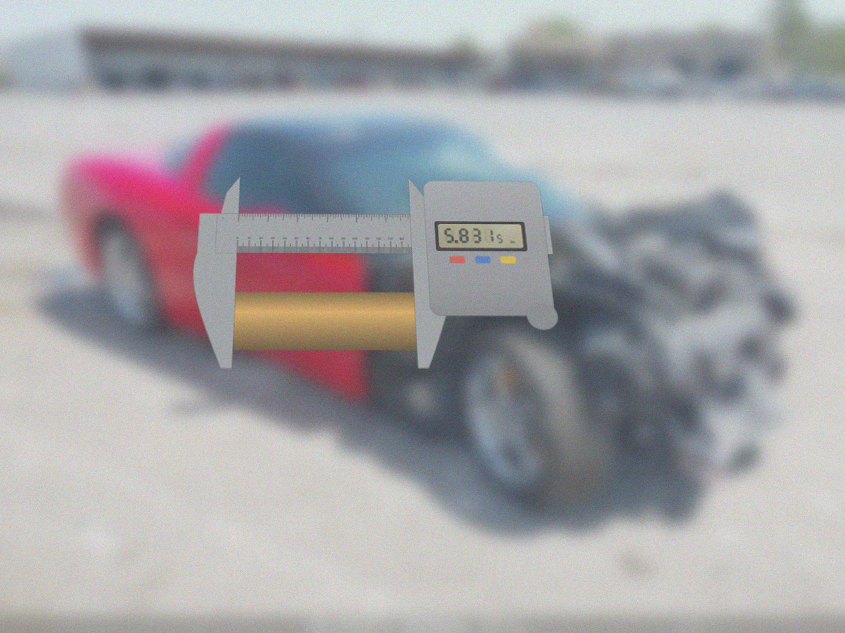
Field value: {"value": 5.8315, "unit": "in"}
